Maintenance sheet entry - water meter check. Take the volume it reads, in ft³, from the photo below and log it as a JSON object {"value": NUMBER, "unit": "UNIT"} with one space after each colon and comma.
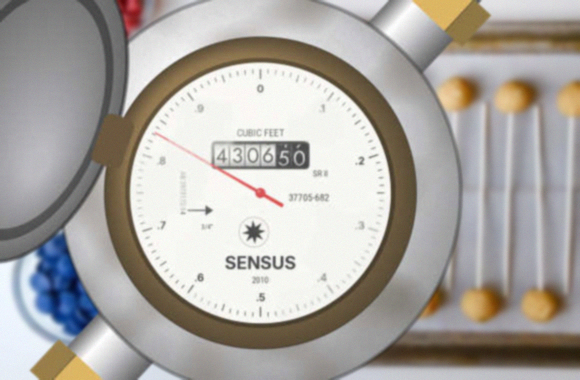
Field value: {"value": 430649.83, "unit": "ft³"}
